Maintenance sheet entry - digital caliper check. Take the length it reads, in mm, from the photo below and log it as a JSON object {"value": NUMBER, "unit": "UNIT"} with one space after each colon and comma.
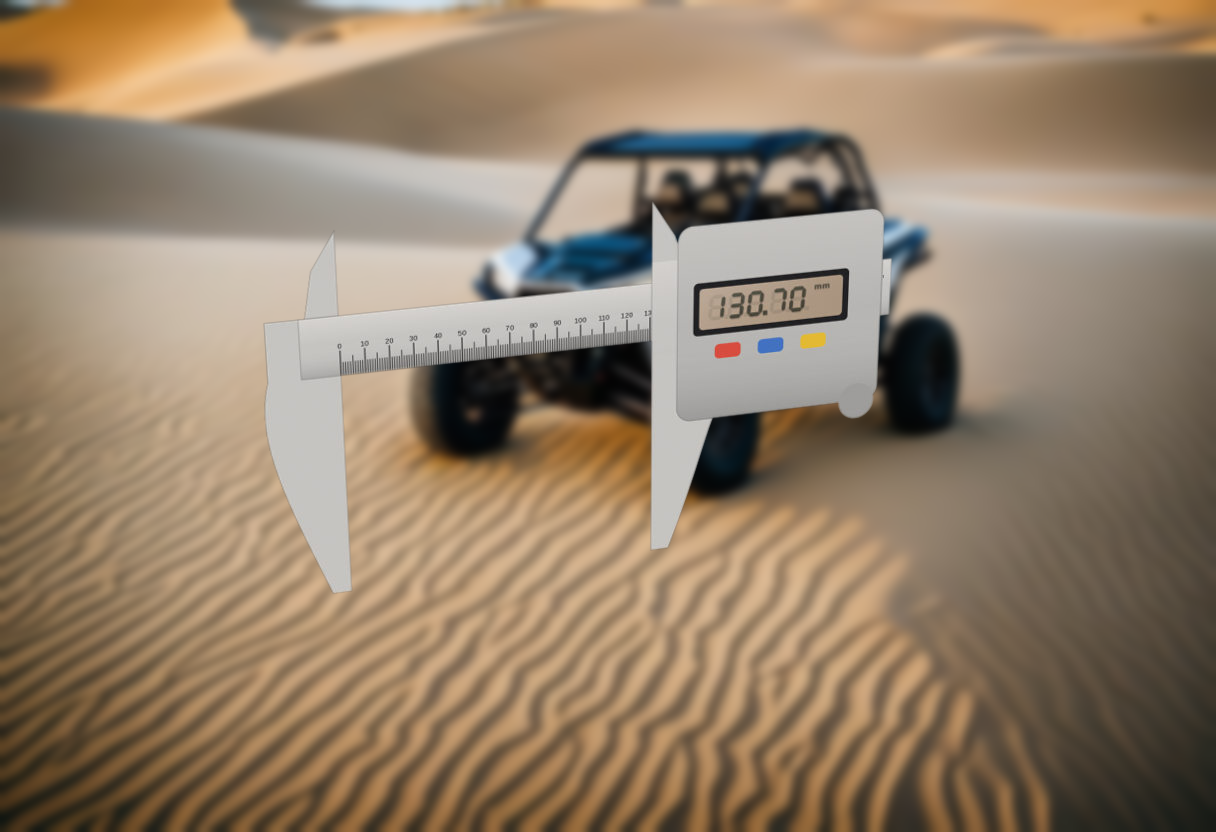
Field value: {"value": 130.70, "unit": "mm"}
